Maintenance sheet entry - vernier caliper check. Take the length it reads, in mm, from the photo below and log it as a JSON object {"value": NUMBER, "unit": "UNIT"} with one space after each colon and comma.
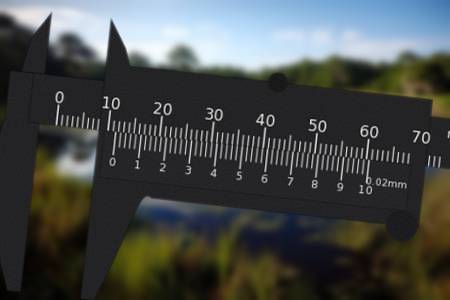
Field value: {"value": 11.5, "unit": "mm"}
